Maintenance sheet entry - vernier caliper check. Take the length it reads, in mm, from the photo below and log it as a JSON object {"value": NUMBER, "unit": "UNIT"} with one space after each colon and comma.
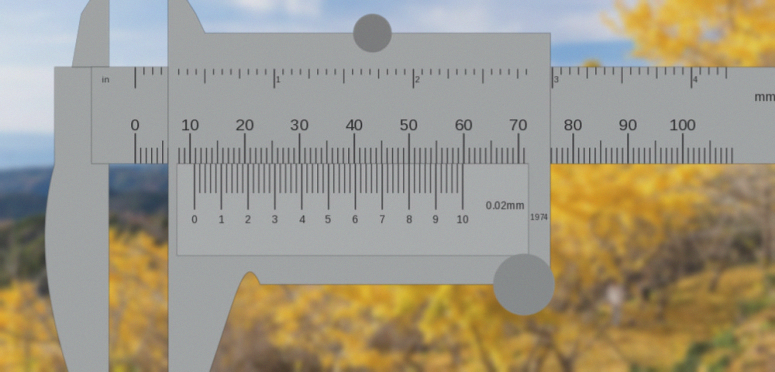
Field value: {"value": 10.8, "unit": "mm"}
